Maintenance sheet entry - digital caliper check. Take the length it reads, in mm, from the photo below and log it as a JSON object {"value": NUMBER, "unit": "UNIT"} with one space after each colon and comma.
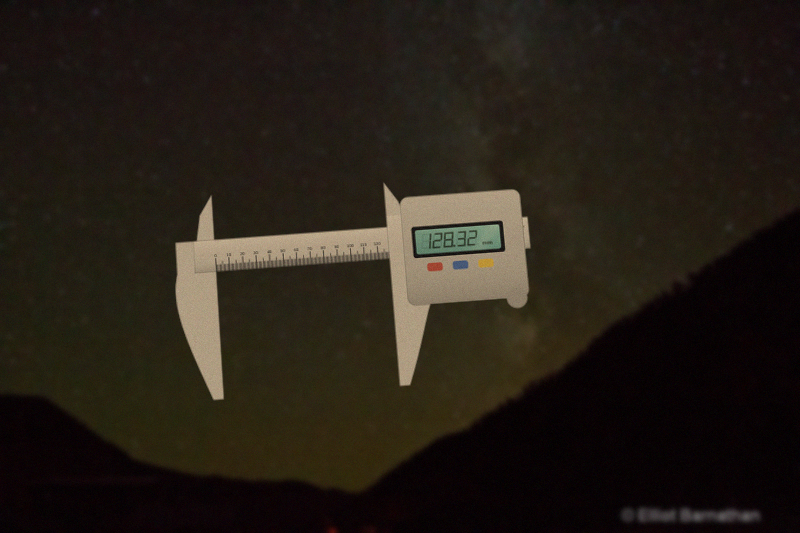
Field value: {"value": 128.32, "unit": "mm"}
